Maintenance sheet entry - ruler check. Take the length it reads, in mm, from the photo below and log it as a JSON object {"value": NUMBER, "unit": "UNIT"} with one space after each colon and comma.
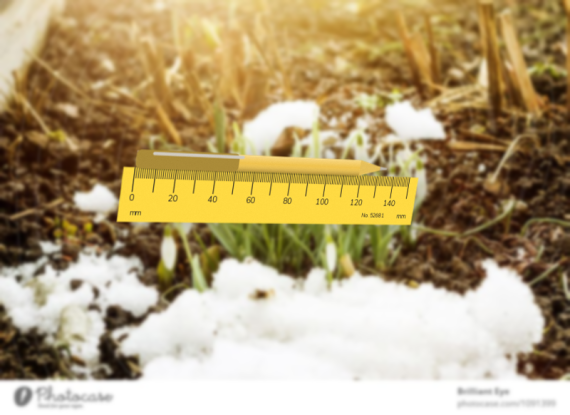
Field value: {"value": 135, "unit": "mm"}
